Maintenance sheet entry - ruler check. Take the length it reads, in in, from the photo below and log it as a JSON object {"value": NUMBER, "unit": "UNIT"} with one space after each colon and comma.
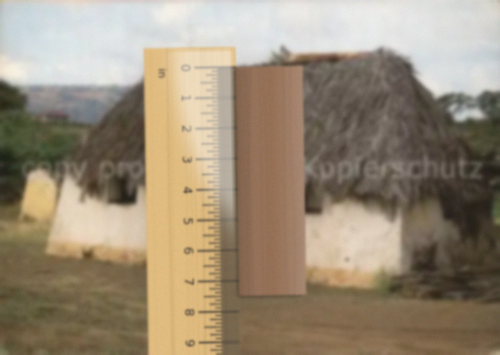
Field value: {"value": 7.5, "unit": "in"}
